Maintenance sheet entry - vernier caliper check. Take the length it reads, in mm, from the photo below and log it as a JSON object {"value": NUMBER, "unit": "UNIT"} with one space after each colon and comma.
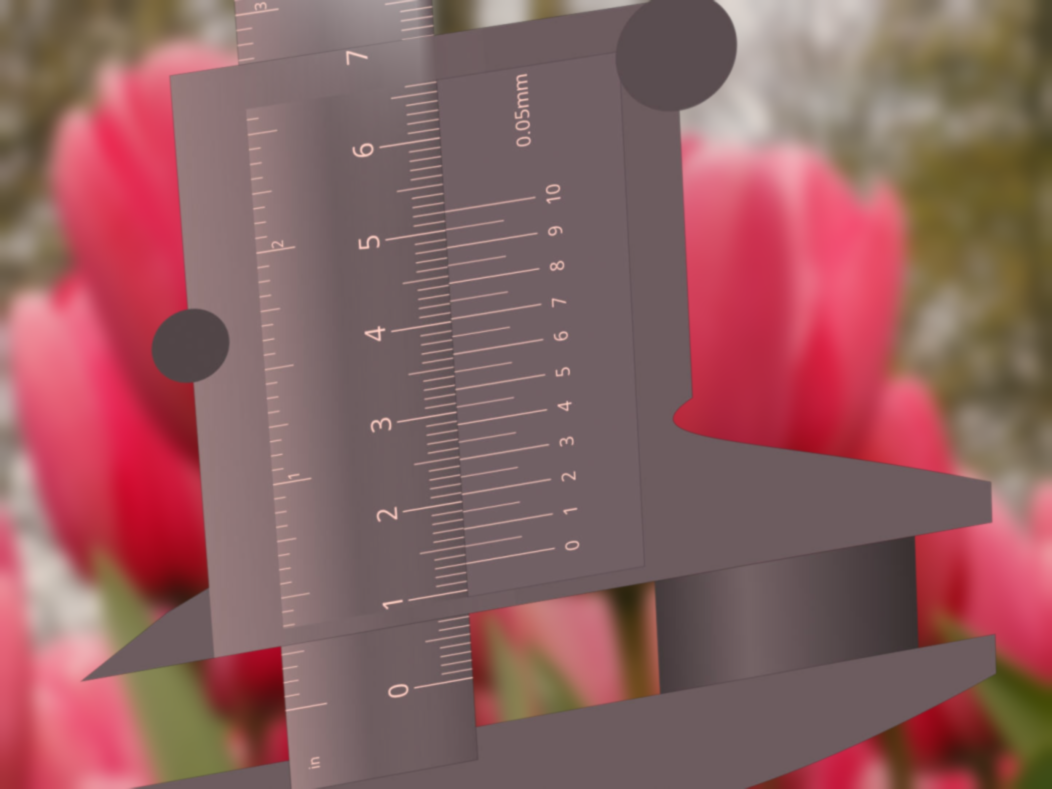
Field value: {"value": 13.0, "unit": "mm"}
